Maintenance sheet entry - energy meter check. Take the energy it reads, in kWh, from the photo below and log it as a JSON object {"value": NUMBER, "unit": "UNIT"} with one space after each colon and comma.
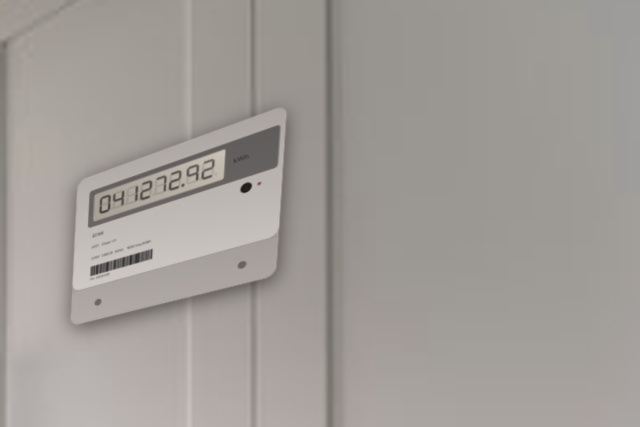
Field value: {"value": 41272.92, "unit": "kWh"}
